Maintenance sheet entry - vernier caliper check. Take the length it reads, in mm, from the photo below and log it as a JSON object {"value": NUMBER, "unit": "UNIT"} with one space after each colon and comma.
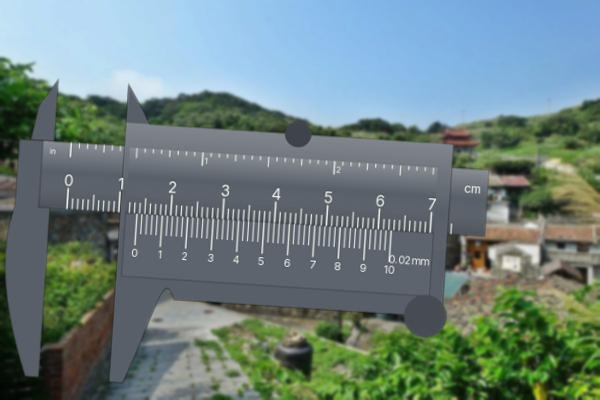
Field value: {"value": 13.5, "unit": "mm"}
